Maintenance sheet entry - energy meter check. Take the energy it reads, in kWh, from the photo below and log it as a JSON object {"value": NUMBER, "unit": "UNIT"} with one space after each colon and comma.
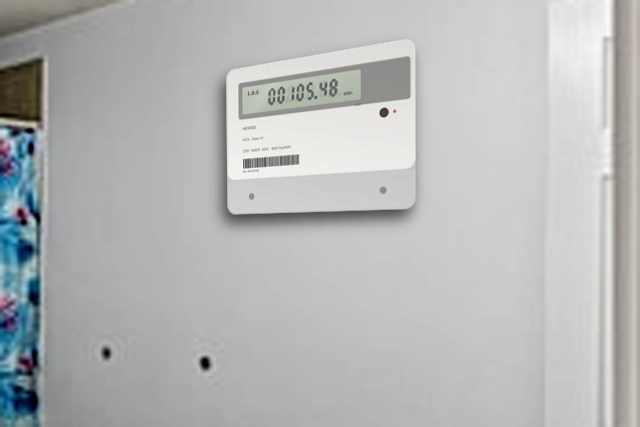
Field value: {"value": 105.48, "unit": "kWh"}
